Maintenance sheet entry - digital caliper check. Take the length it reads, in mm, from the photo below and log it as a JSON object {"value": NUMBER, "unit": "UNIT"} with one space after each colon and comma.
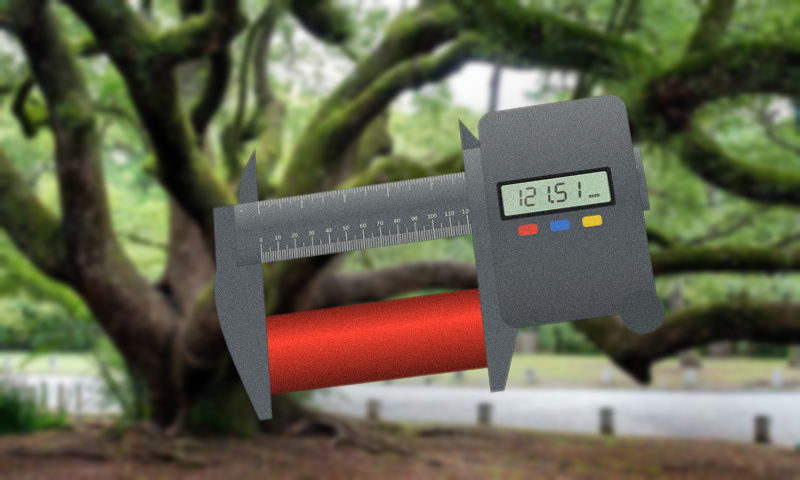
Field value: {"value": 121.51, "unit": "mm"}
